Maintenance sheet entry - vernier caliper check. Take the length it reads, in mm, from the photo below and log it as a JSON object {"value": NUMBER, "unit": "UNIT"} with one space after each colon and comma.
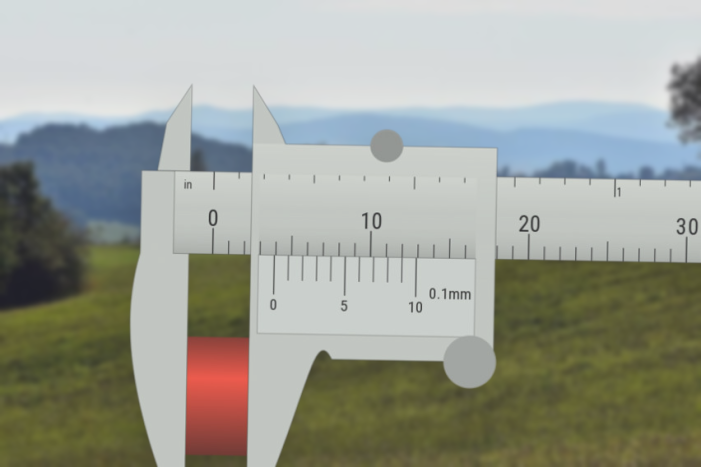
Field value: {"value": 3.9, "unit": "mm"}
